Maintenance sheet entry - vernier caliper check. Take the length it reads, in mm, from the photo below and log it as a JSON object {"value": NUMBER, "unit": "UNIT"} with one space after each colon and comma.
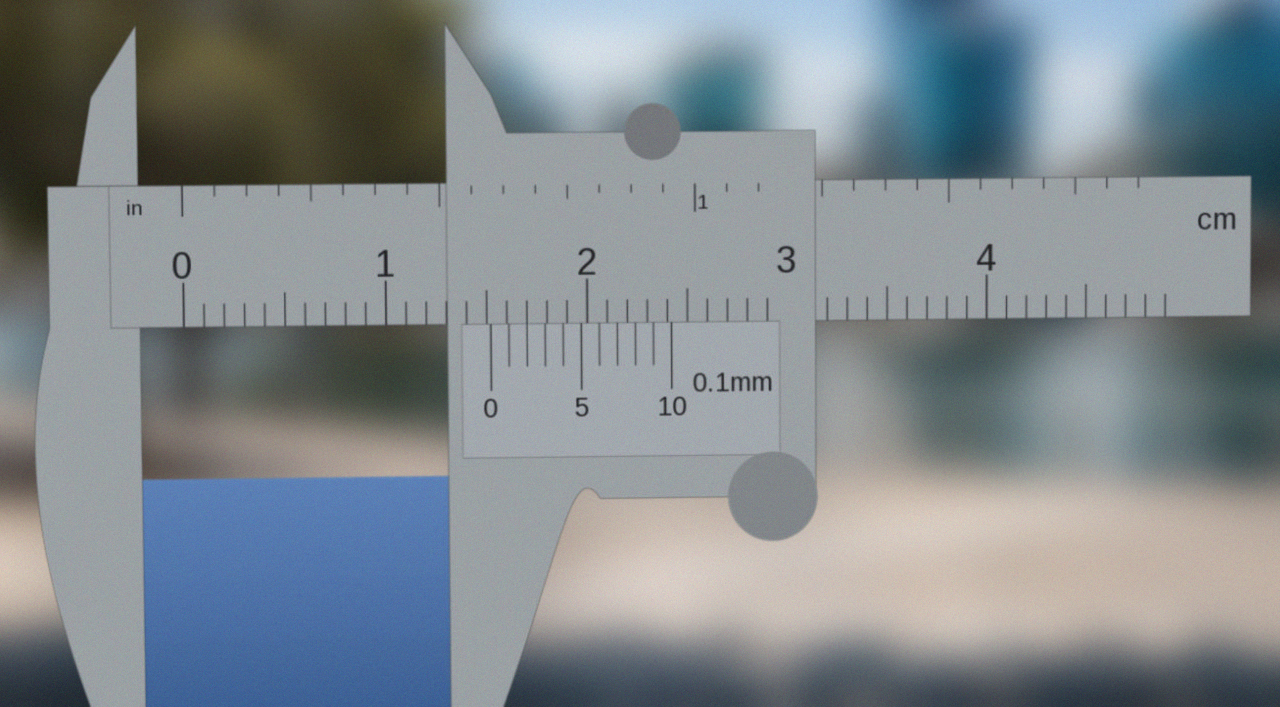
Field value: {"value": 15.2, "unit": "mm"}
